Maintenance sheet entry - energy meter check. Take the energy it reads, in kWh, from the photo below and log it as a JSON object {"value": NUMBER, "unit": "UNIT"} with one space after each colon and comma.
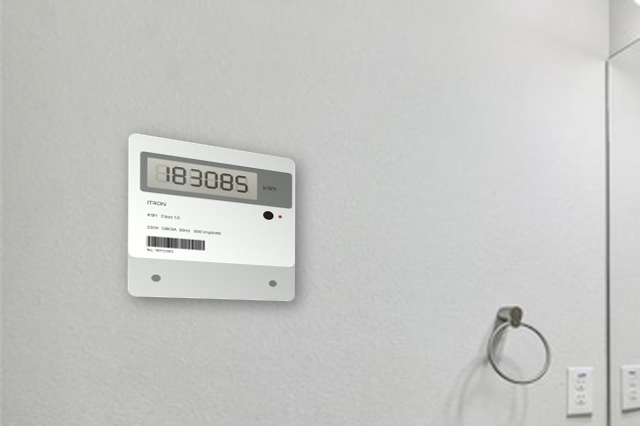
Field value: {"value": 183085, "unit": "kWh"}
